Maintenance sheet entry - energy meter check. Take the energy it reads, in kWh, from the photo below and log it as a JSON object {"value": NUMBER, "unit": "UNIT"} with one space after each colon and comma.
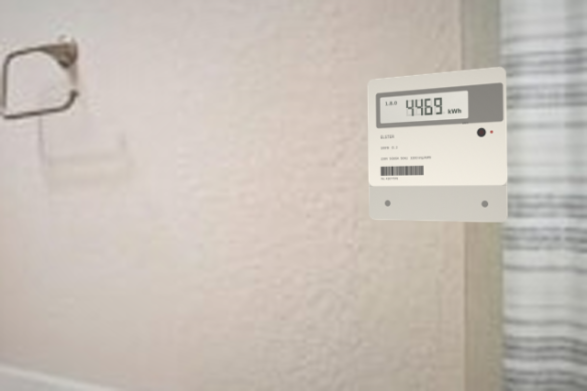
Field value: {"value": 4469, "unit": "kWh"}
